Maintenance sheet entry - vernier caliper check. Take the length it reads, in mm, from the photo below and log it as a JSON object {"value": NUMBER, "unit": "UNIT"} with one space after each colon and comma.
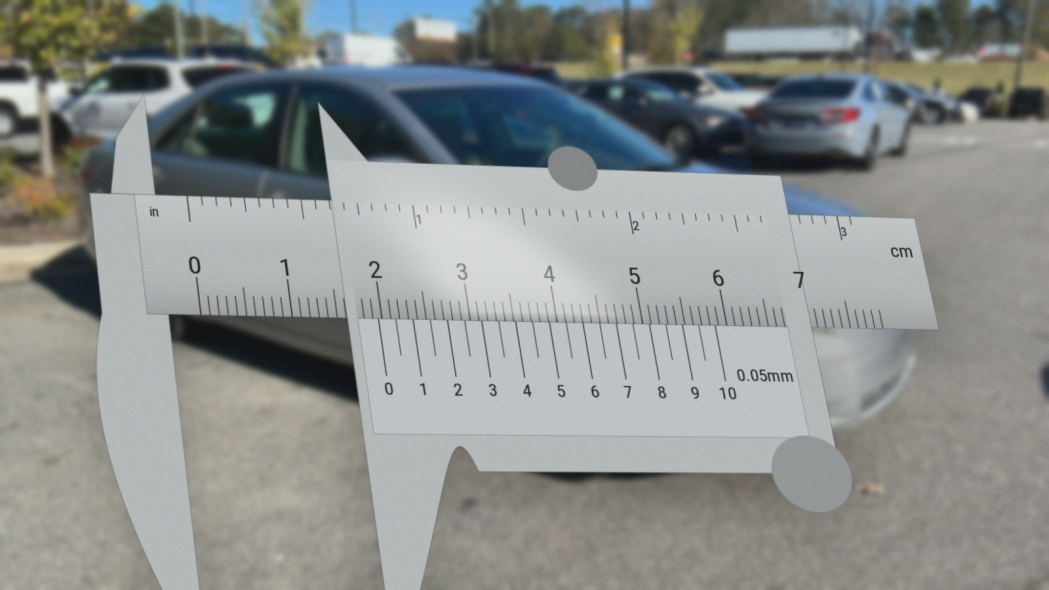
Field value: {"value": 19.6, "unit": "mm"}
